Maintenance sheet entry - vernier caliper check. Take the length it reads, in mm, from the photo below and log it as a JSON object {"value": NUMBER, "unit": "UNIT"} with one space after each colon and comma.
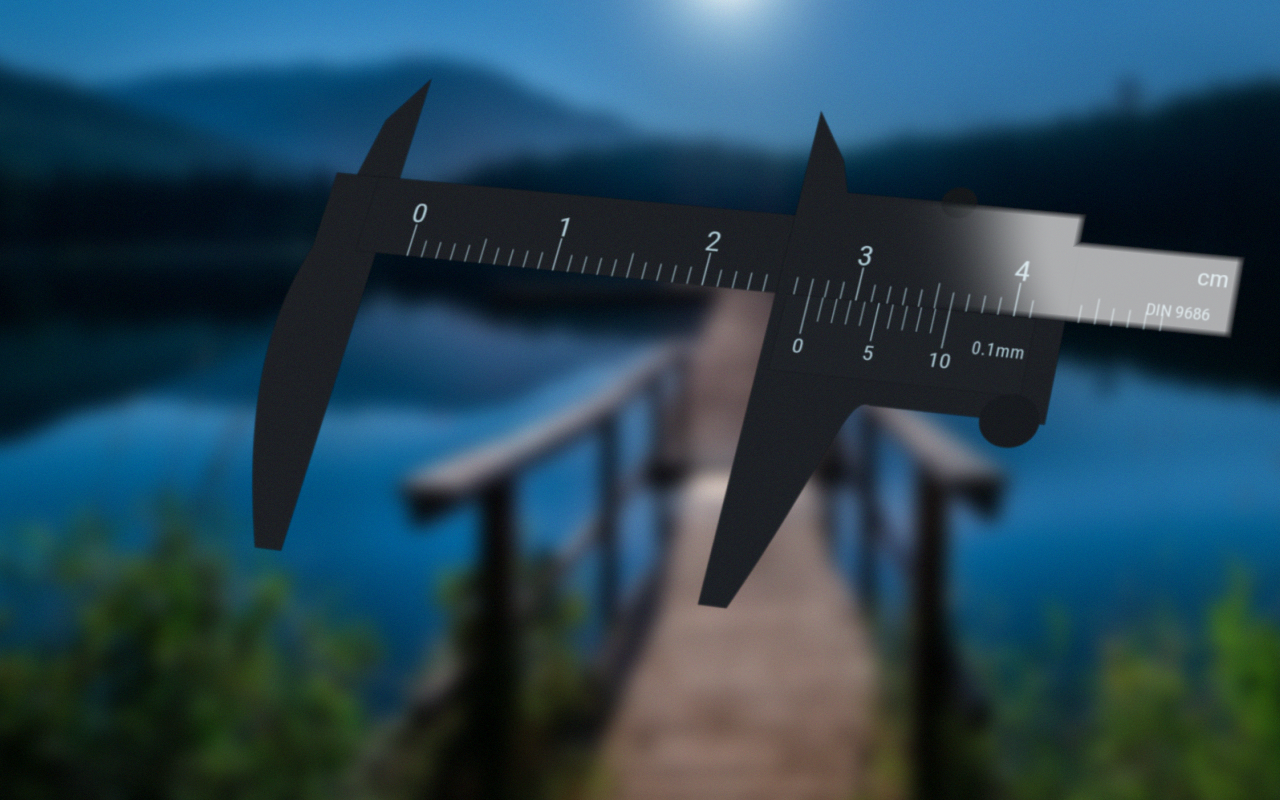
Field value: {"value": 27.0, "unit": "mm"}
